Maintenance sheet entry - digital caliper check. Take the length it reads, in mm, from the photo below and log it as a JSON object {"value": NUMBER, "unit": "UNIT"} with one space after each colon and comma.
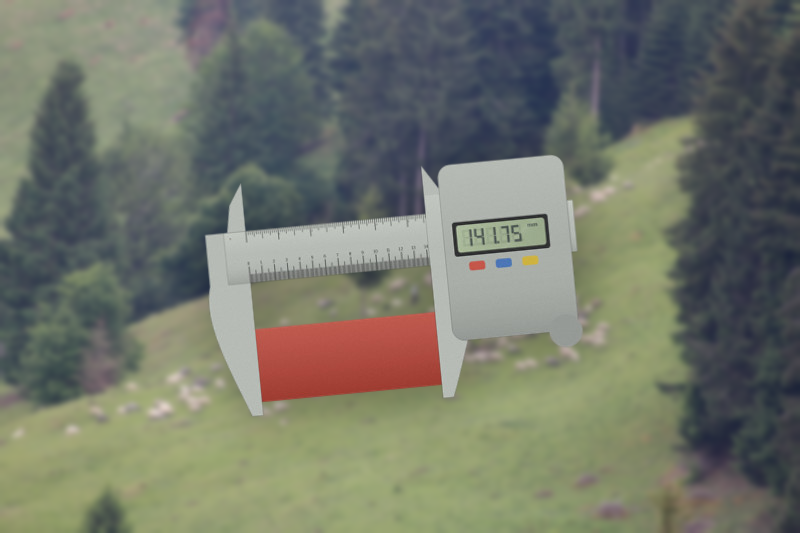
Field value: {"value": 141.75, "unit": "mm"}
